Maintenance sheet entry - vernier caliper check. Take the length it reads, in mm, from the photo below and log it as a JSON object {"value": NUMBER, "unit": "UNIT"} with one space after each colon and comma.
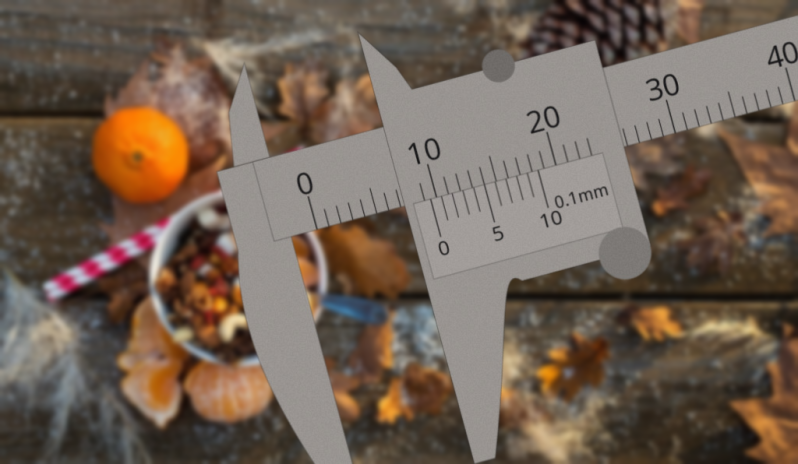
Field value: {"value": 9.5, "unit": "mm"}
